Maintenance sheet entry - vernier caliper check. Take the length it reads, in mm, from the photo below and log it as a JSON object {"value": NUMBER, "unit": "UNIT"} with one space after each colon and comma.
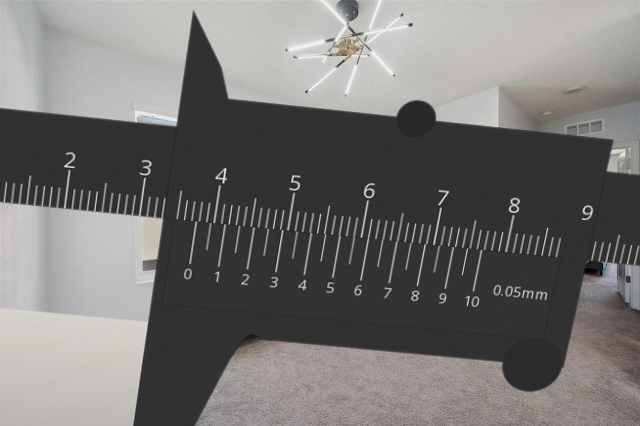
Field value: {"value": 37.6, "unit": "mm"}
